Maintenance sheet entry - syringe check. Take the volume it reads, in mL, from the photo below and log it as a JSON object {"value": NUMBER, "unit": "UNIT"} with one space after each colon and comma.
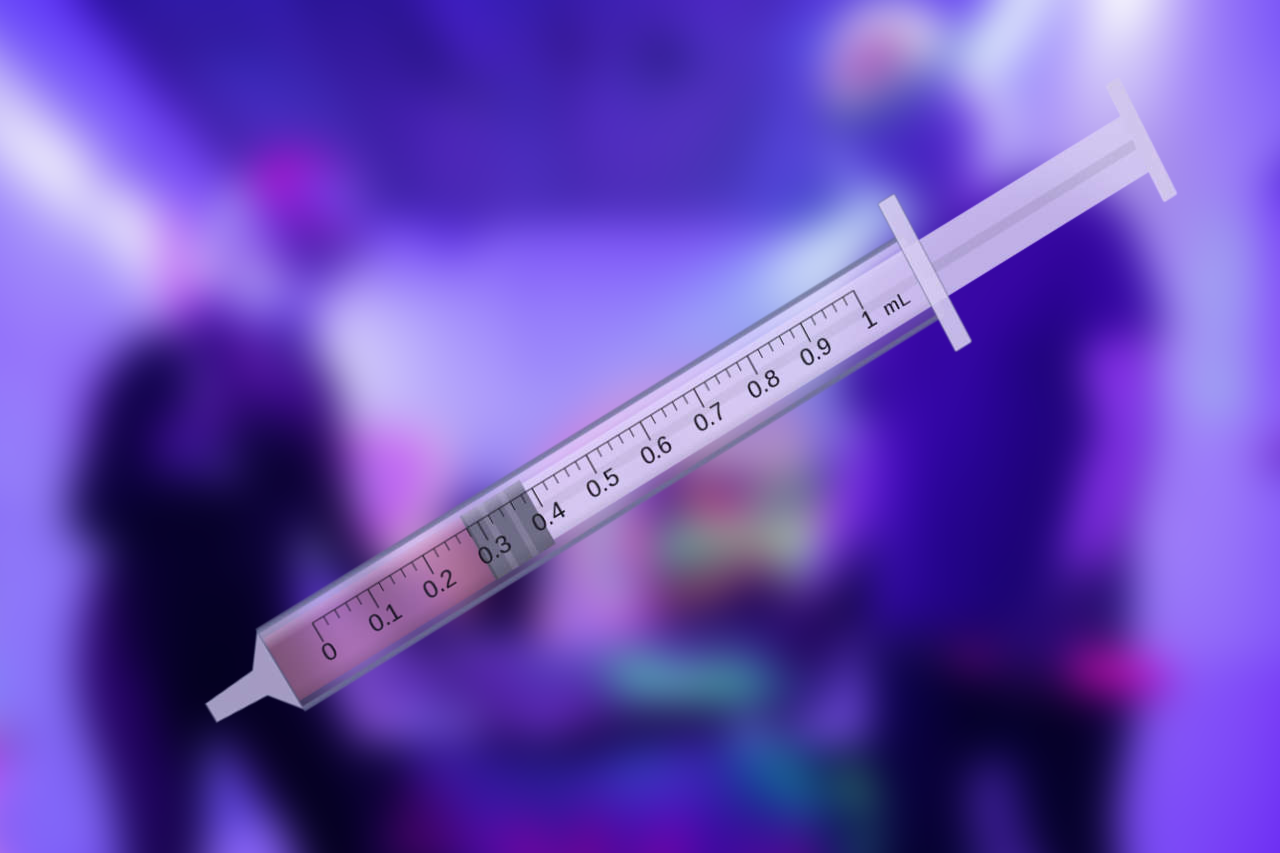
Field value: {"value": 0.28, "unit": "mL"}
